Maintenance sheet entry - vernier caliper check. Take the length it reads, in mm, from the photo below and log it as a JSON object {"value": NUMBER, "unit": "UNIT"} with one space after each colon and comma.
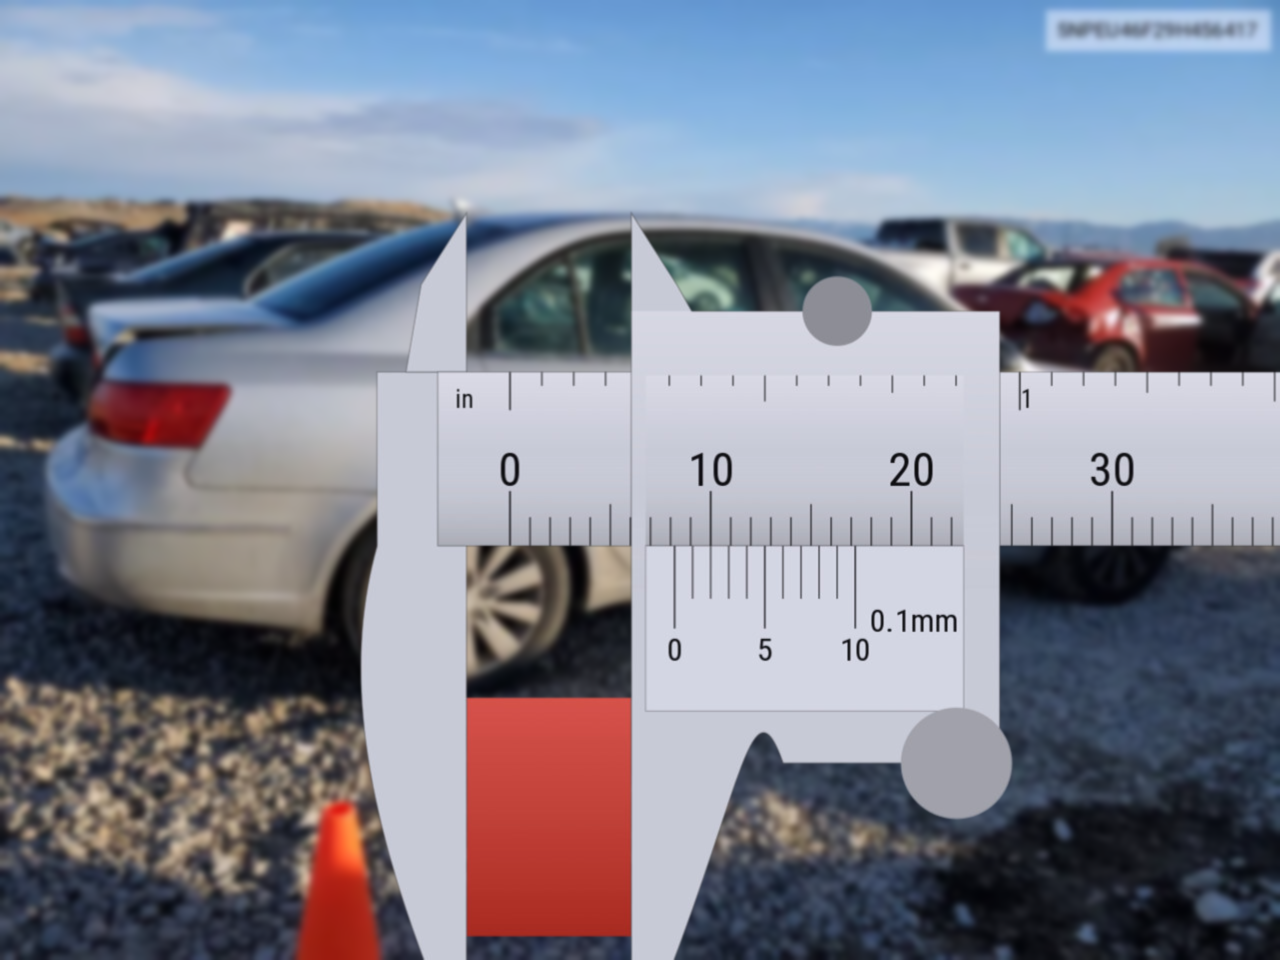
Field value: {"value": 8.2, "unit": "mm"}
